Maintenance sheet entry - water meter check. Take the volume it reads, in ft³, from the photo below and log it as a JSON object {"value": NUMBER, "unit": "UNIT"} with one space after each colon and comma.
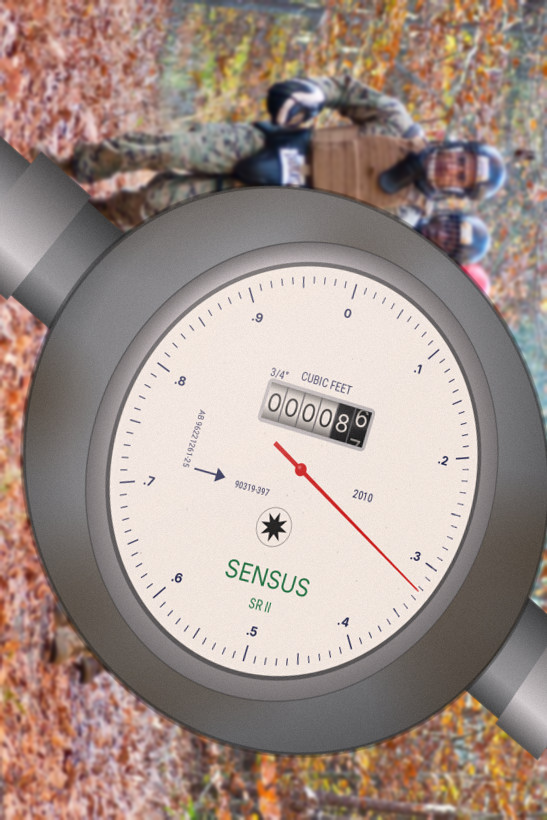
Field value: {"value": 86.32, "unit": "ft³"}
